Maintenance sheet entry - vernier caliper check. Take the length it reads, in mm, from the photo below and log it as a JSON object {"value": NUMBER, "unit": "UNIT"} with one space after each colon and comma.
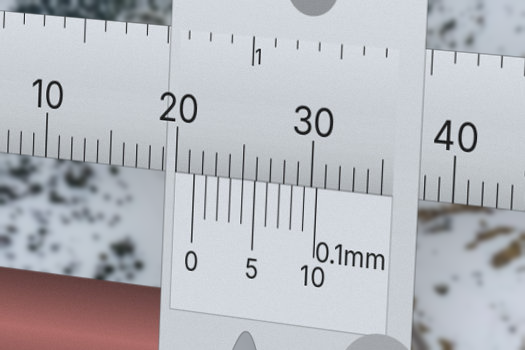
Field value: {"value": 21.4, "unit": "mm"}
